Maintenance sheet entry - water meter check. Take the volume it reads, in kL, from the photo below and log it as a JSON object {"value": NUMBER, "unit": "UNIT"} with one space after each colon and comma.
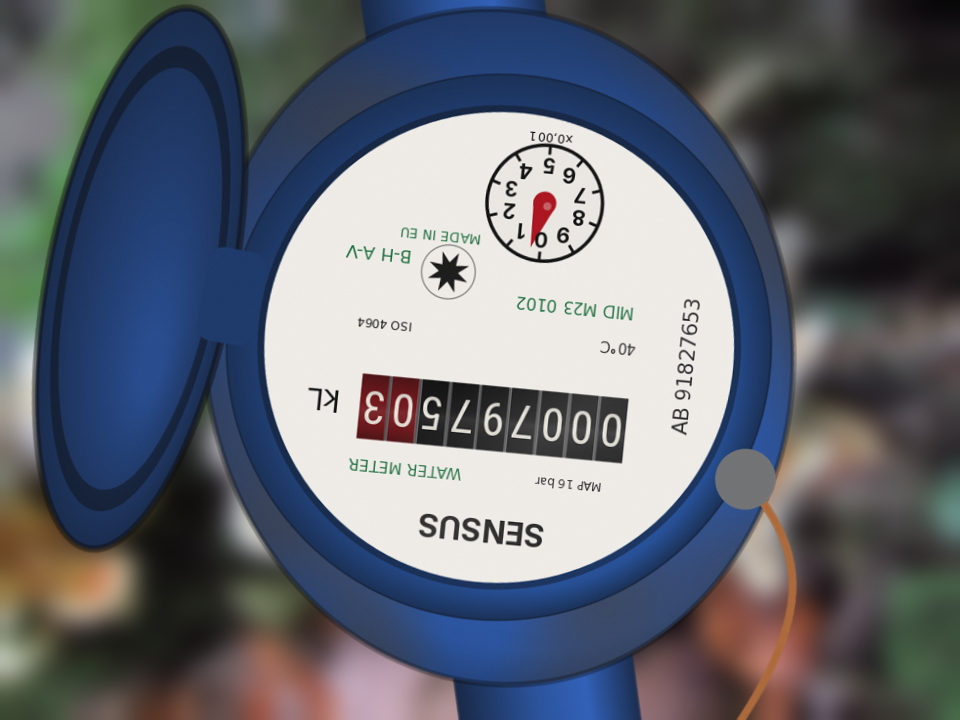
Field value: {"value": 7975.030, "unit": "kL"}
